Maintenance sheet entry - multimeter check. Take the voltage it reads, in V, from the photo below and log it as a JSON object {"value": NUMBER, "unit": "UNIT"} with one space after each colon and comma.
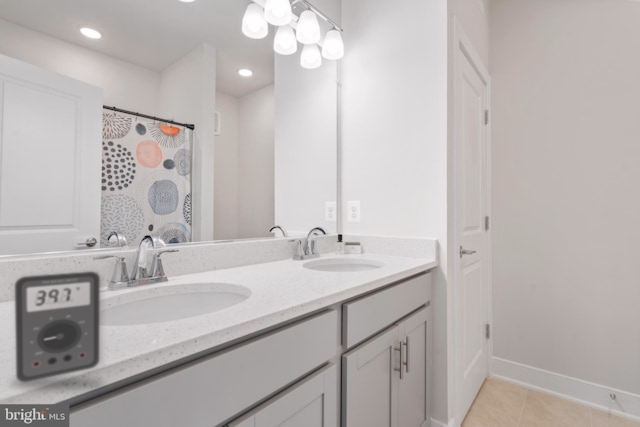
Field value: {"value": 397, "unit": "V"}
